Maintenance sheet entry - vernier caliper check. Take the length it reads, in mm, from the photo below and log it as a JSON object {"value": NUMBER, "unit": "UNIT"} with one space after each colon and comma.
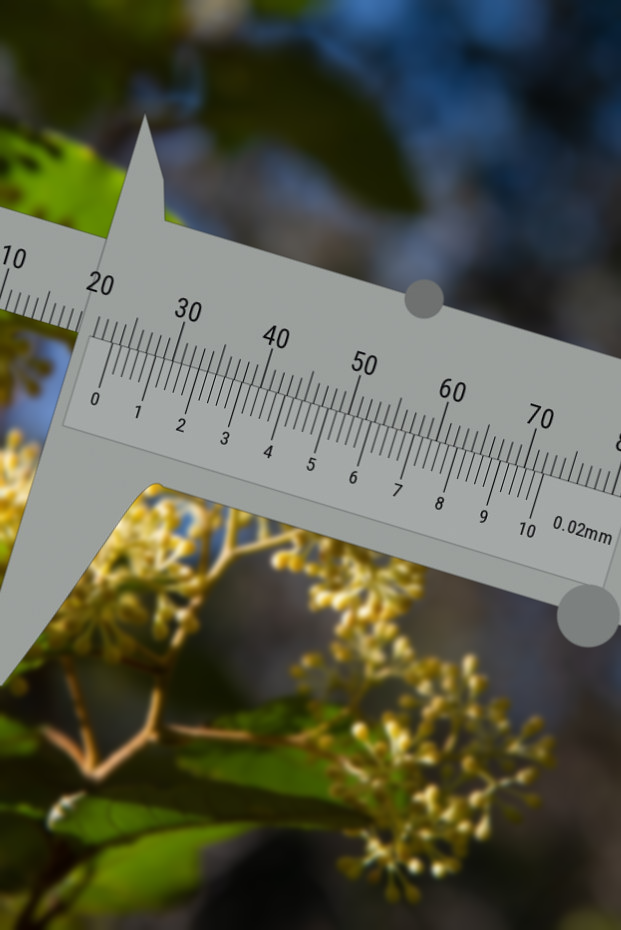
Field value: {"value": 23.2, "unit": "mm"}
